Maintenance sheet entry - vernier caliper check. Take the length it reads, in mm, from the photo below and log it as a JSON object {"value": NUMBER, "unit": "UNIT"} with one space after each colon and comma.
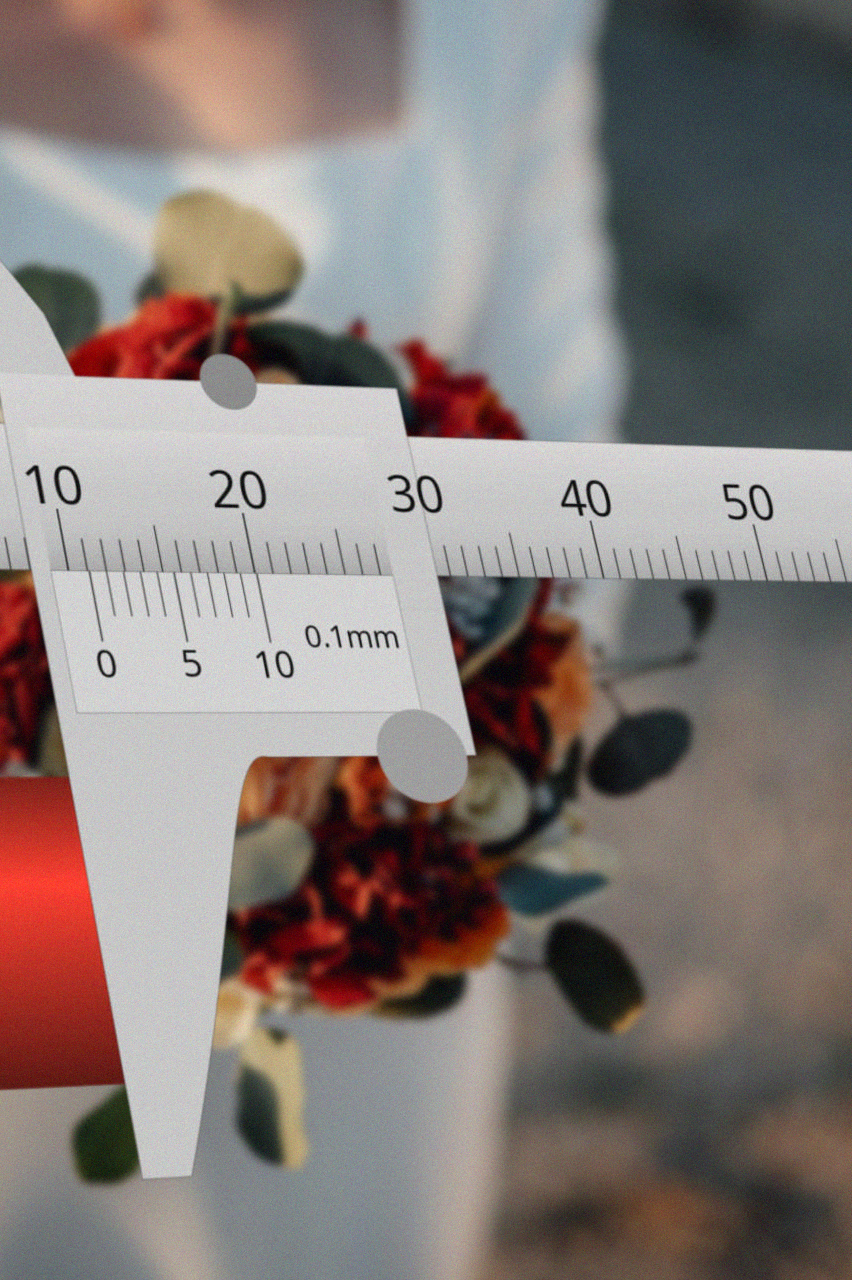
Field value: {"value": 11.1, "unit": "mm"}
